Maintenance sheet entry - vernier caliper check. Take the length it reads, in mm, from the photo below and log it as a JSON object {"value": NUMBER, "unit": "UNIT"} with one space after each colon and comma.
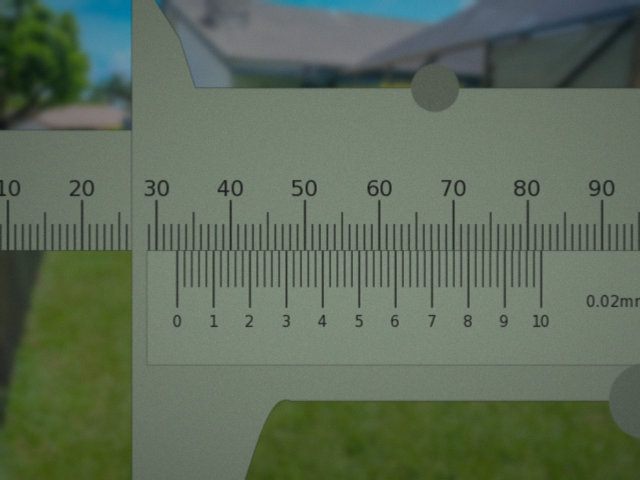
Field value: {"value": 32.8, "unit": "mm"}
